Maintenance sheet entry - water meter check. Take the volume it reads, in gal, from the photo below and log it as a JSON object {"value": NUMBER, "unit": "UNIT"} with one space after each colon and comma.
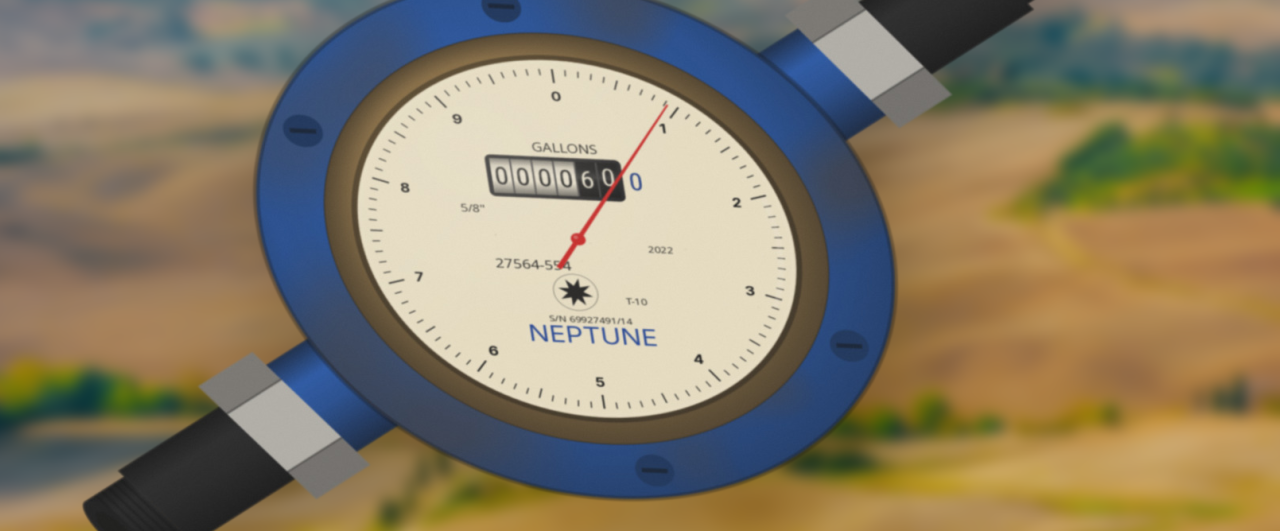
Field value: {"value": 600.9, "unit": "gal"}
